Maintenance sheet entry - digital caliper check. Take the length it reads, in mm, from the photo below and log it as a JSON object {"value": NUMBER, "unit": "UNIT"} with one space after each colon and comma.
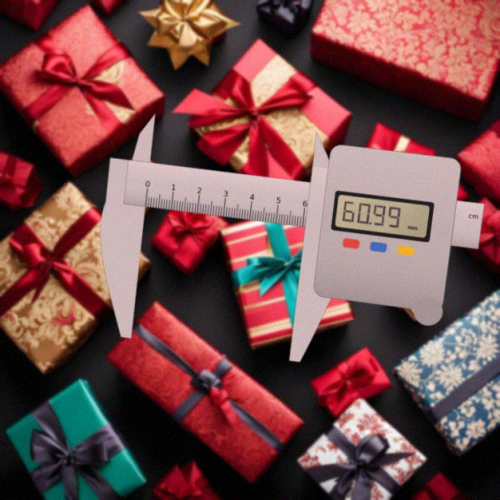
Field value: {"value": 60.99, "unit": "mm"}
